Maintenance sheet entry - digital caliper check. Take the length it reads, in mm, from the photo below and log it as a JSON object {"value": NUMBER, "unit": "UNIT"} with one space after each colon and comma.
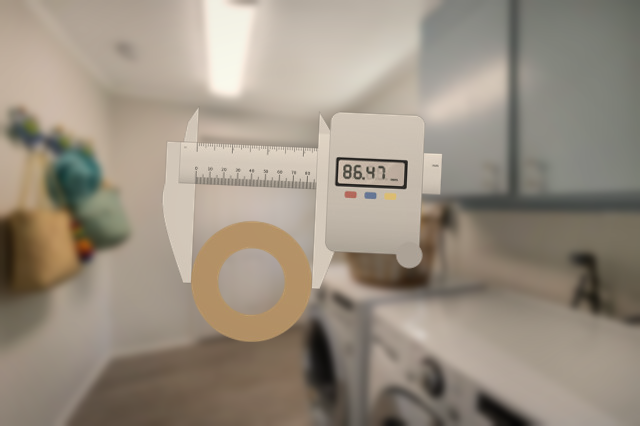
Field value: {"value": 86.47, "unit": "mm"}
